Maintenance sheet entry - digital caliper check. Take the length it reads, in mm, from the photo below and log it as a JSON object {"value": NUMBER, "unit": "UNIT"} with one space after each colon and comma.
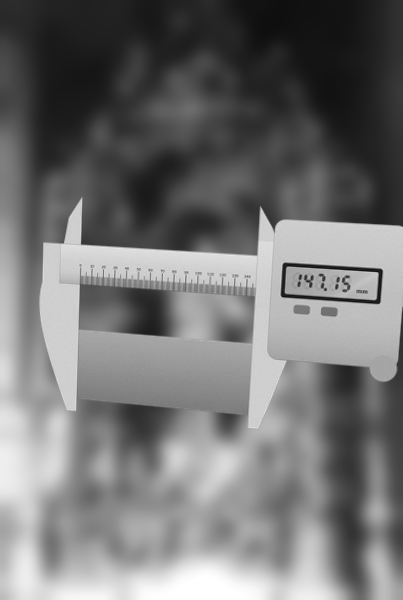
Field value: {"value": 147.15, "unit": "mm"}
